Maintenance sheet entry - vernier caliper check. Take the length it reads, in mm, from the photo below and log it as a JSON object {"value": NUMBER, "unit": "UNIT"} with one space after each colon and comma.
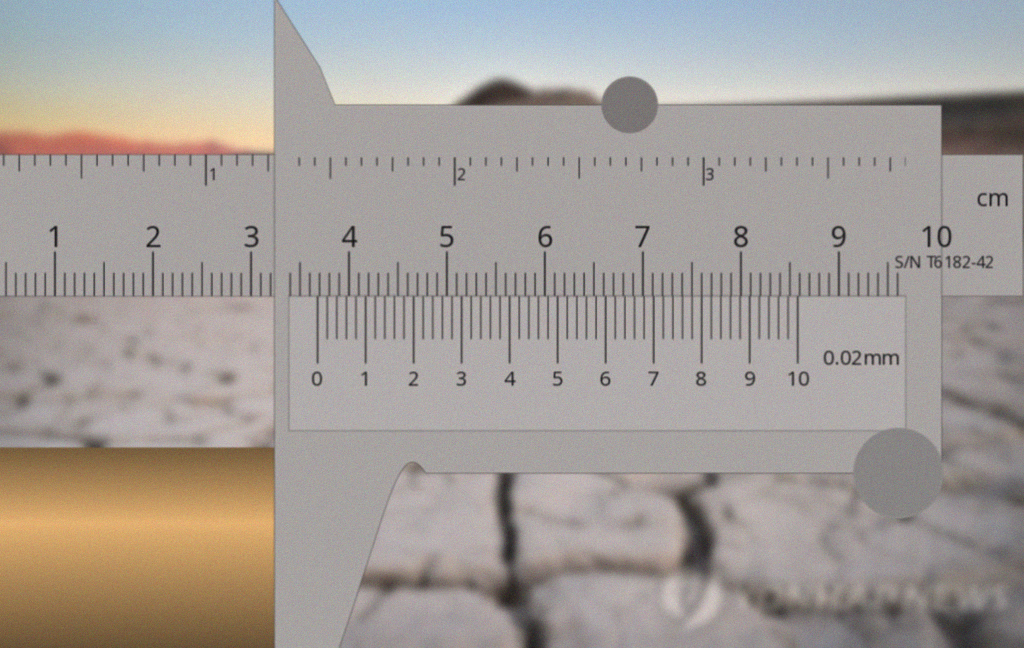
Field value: {"value": 36.8, "unit": "mm"}
